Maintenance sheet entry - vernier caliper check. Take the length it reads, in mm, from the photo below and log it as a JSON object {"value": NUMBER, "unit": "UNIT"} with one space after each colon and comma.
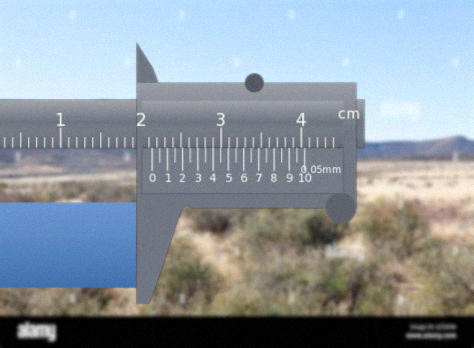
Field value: {"value": 21.4, "unit": "mm"}
